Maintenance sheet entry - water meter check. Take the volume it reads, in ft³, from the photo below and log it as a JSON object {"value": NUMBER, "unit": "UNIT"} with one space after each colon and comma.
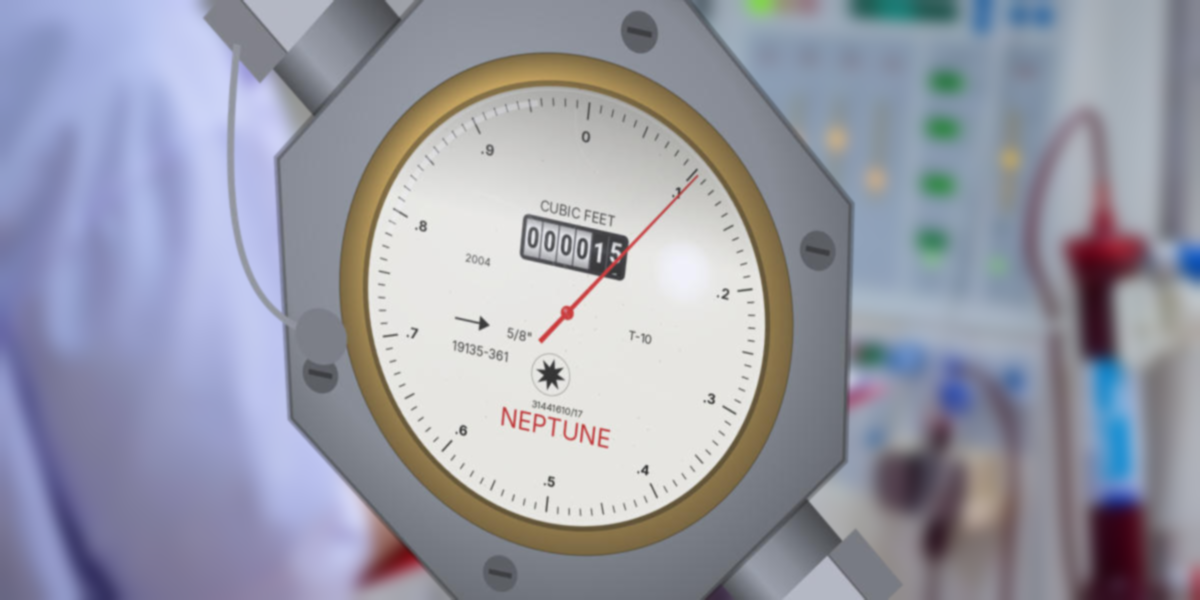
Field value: {"value": 15.10, "unit": "ft³"}
